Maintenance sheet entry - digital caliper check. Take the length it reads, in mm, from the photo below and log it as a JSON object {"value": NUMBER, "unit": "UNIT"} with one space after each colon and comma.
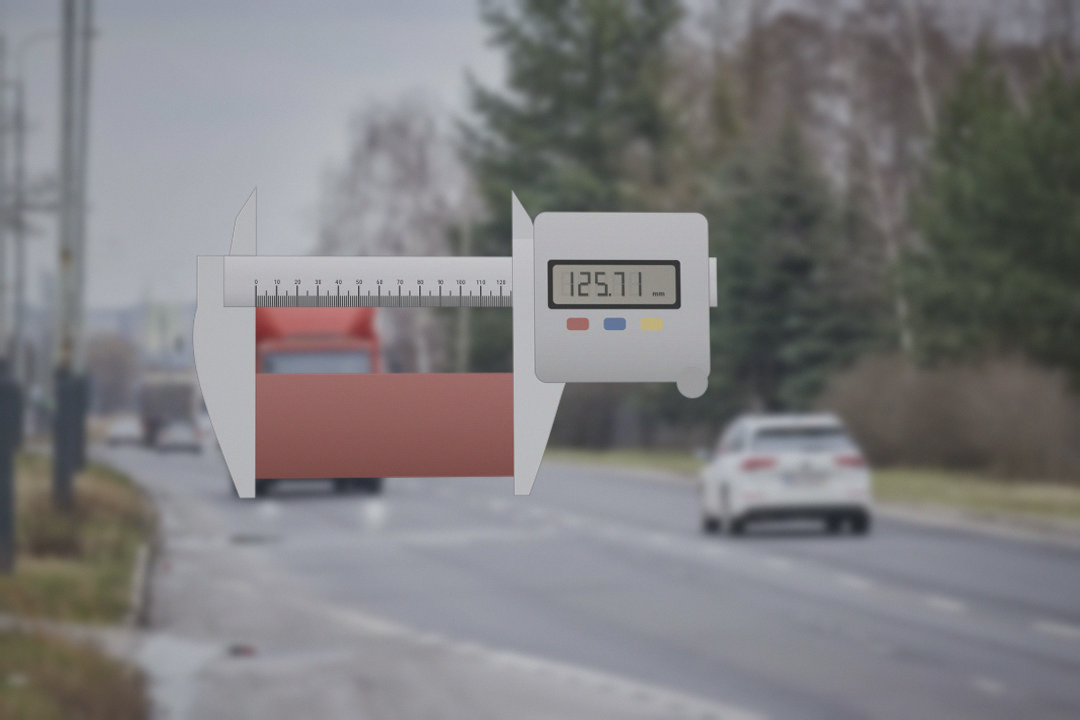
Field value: {"value": 125.71, "unit": "mm"}
